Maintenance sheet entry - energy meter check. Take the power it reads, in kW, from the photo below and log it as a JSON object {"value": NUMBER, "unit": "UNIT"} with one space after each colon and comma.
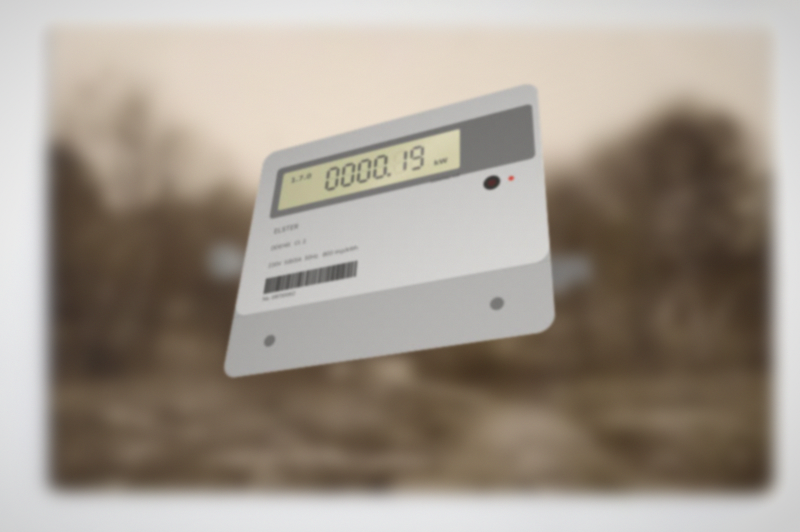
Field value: {"value": 0.19, "unit": "kW"}
